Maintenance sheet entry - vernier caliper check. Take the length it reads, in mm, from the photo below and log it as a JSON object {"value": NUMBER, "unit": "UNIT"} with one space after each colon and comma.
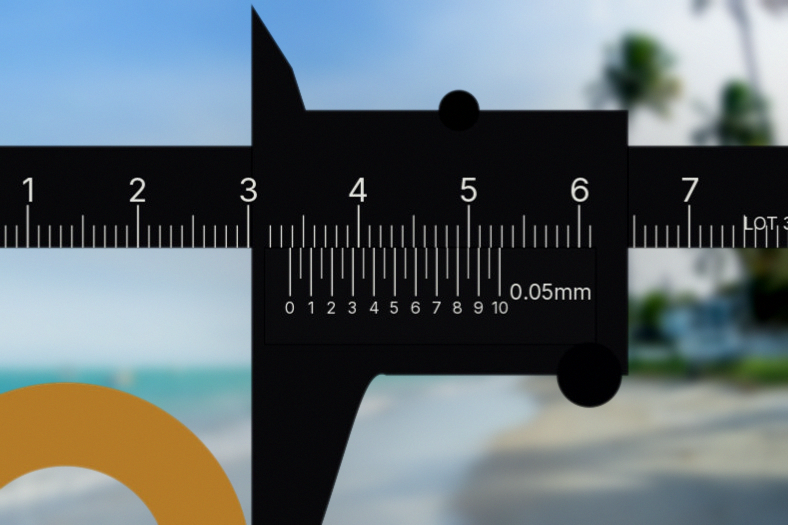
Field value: {"value": 33.8, "unit": "mm"}
